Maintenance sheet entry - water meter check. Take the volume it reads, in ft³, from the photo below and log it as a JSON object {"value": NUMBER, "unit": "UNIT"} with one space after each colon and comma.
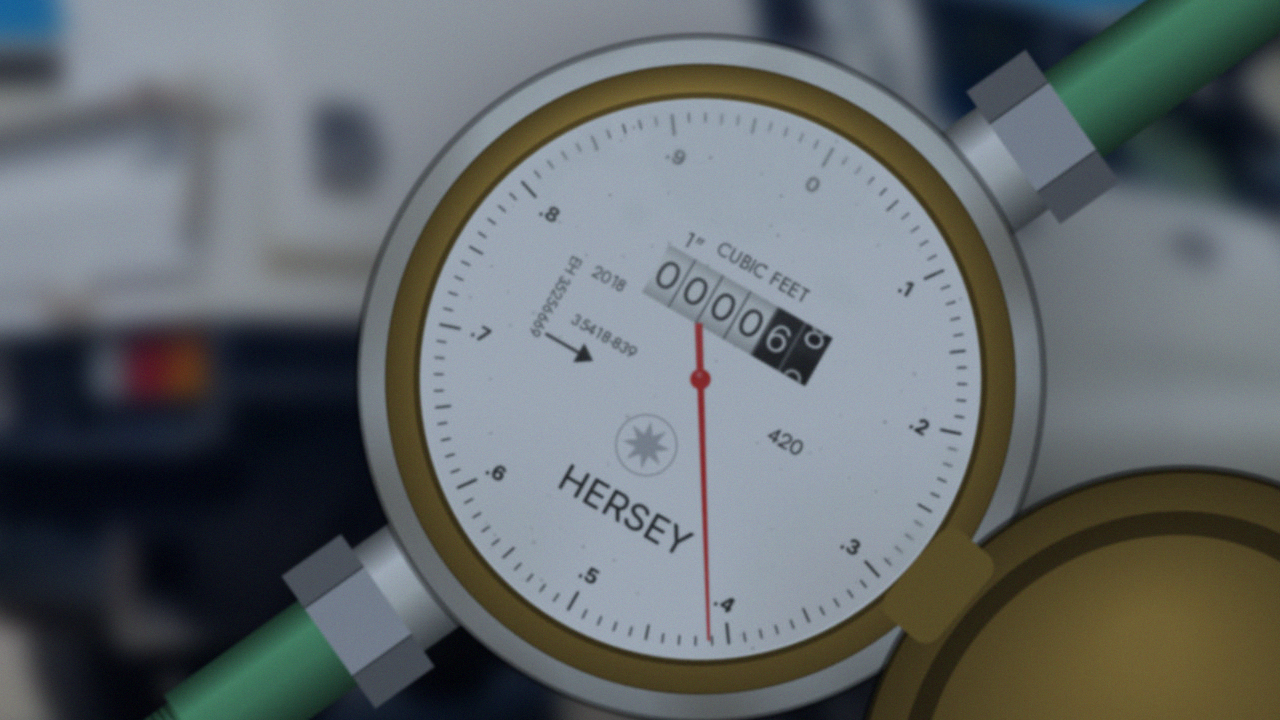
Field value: {"value": 68.41, "unit": "ft³"}
